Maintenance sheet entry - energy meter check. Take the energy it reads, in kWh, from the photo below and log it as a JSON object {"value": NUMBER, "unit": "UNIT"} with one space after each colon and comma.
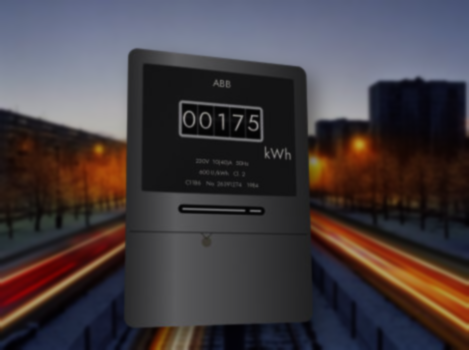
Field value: {"value": 175, "unit": "kWh"}
